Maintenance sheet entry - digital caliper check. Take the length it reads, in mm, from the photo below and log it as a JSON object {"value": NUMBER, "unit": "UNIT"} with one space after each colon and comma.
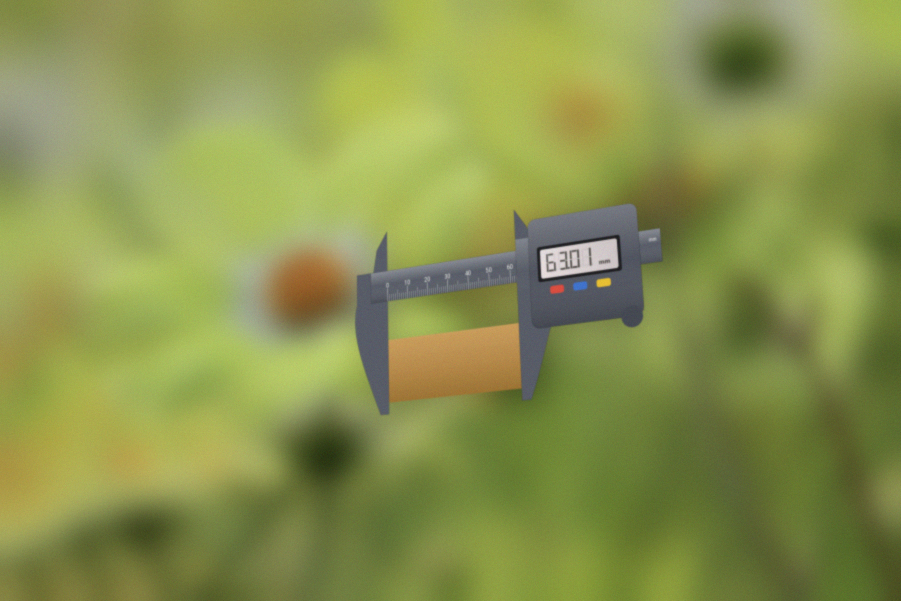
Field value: {"value": 63.01, "unit": "mm"}
